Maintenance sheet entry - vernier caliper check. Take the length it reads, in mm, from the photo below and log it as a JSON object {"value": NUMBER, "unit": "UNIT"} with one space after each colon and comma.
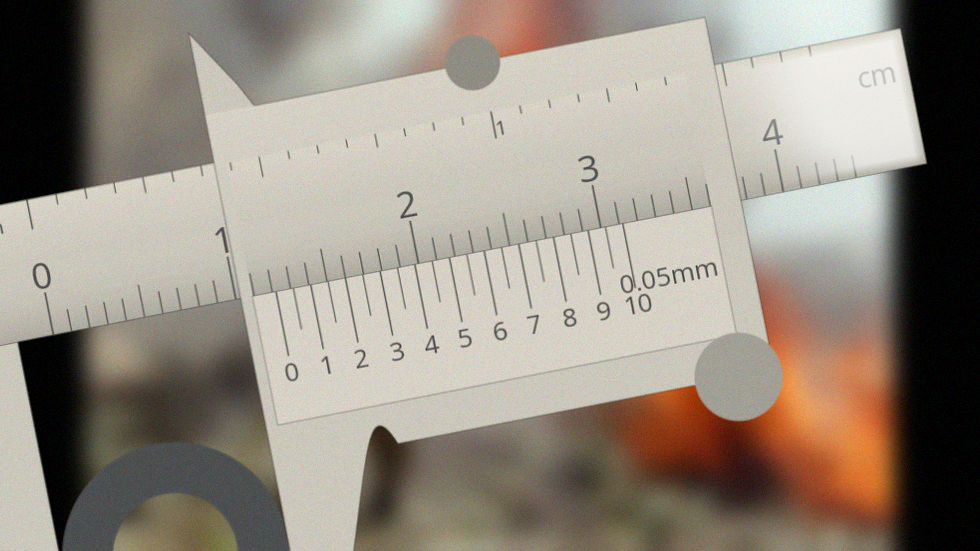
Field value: {"value": 12.2, "unit": "mm"}
